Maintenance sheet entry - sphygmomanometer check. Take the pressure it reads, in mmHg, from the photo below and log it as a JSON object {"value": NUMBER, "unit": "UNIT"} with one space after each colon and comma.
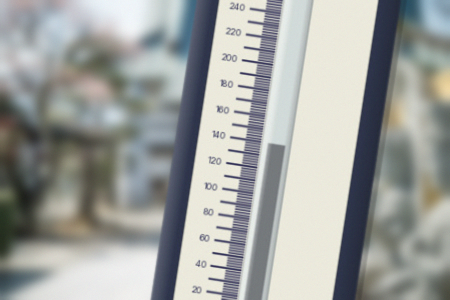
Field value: {"value": 140, "unit": "mmHg"}
